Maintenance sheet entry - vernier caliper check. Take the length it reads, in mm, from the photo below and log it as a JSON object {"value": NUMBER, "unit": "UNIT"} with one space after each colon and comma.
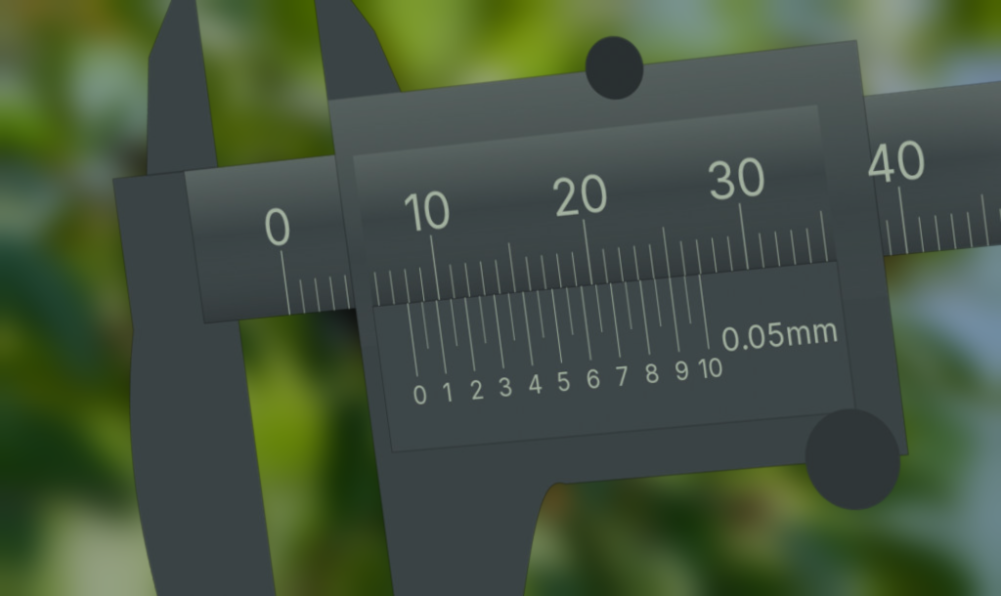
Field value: {"value": 7.9, "unit": "mm"}
